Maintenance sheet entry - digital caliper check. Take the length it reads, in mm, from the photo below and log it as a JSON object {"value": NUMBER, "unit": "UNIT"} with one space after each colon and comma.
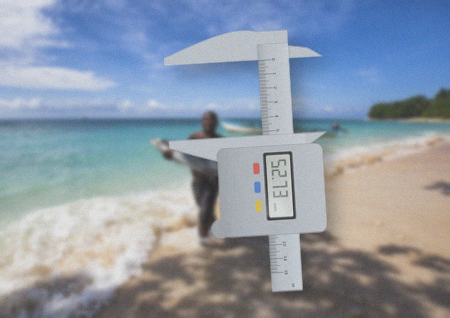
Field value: {"value": 52.73, "unit": "mm"}
